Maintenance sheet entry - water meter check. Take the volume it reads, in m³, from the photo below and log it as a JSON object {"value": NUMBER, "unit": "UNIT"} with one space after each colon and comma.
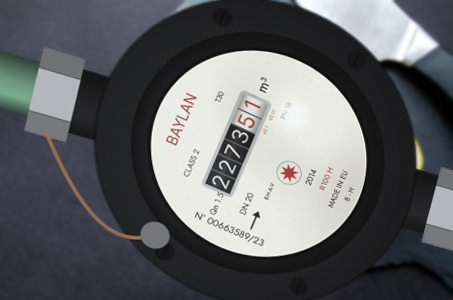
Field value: {"value": 2273.51, "unit": "m³"}
